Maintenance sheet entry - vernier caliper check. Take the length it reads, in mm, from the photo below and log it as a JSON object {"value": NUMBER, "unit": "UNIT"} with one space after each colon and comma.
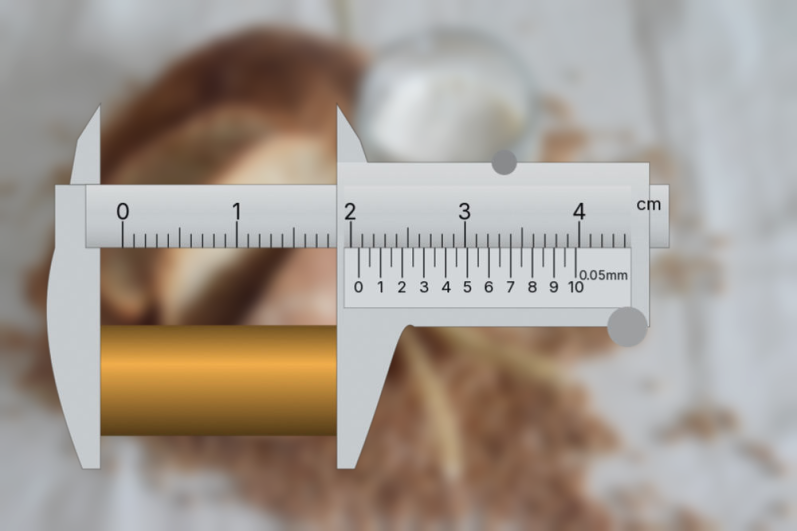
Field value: {"value": 20.7, "unit": "mm"}
